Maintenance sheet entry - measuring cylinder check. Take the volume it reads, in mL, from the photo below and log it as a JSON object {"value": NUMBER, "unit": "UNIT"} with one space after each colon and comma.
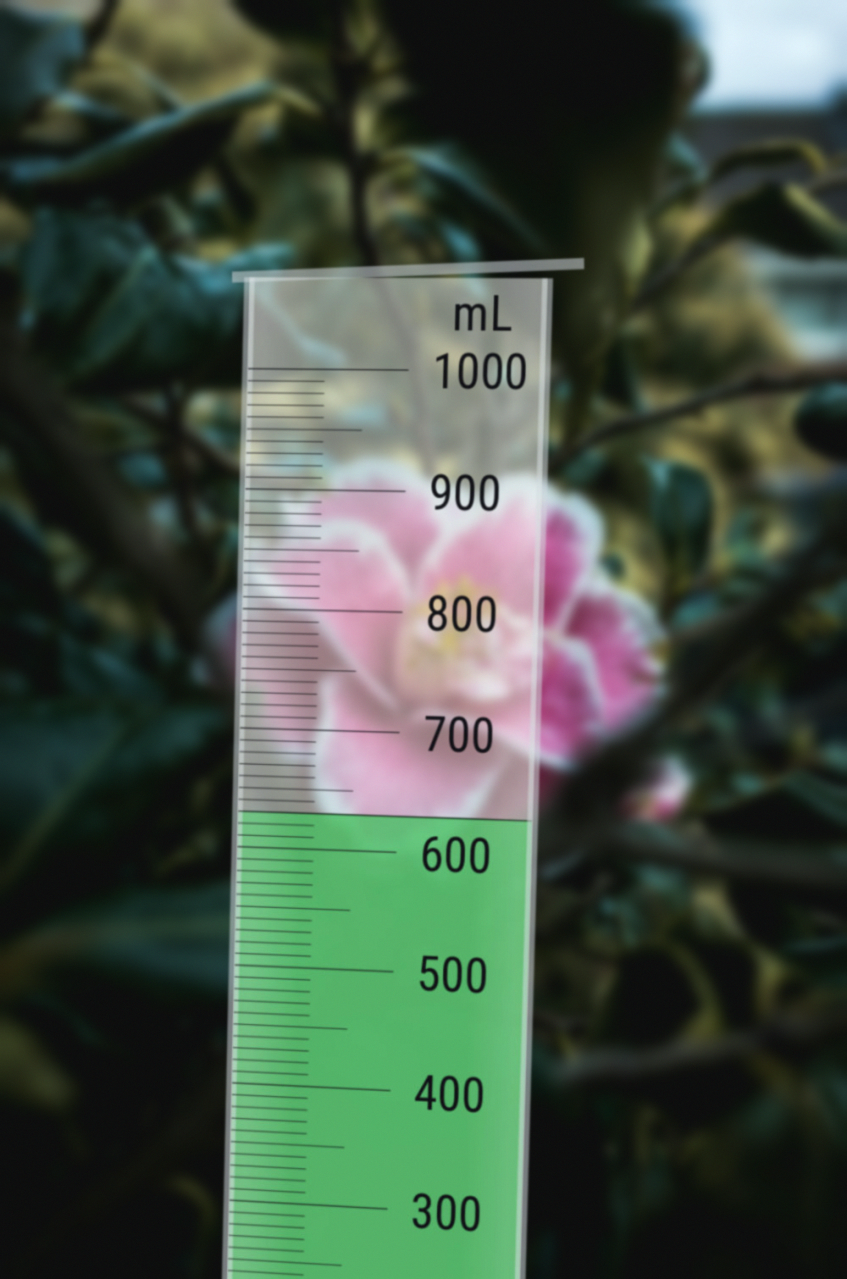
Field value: {"value": 630, "unit": "mL"}
